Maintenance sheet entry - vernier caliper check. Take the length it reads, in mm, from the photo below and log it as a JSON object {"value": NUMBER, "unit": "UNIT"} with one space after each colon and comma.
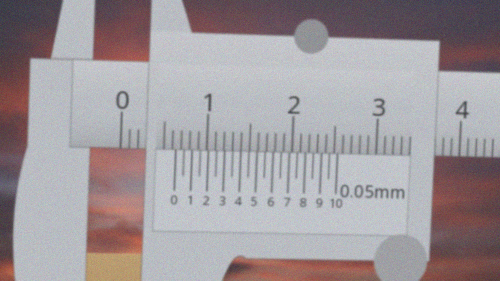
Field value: {"value": 6.4, "unit": "mm"}
